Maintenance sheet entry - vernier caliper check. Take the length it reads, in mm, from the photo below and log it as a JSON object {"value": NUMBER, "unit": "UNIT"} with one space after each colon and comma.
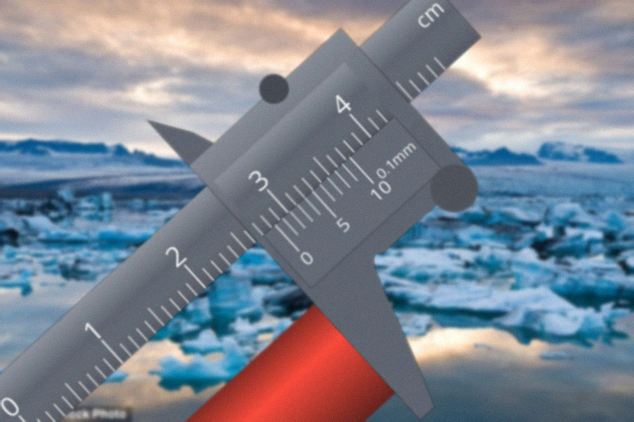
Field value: {"value": 28.4, "unit": "mm"}
